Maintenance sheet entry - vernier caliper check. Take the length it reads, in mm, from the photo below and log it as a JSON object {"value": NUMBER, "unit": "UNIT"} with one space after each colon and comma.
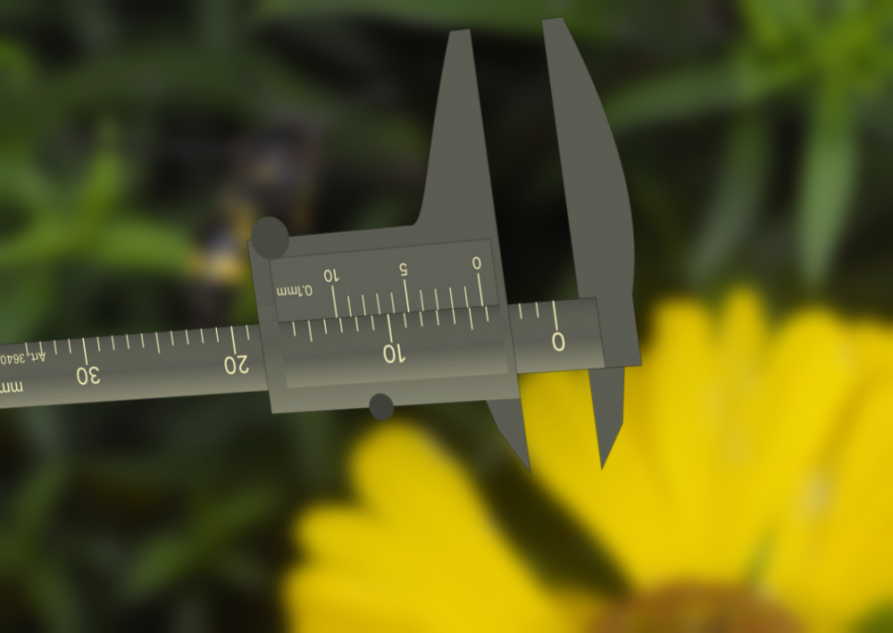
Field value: {"value": 4.2, "unit": "mm"}
